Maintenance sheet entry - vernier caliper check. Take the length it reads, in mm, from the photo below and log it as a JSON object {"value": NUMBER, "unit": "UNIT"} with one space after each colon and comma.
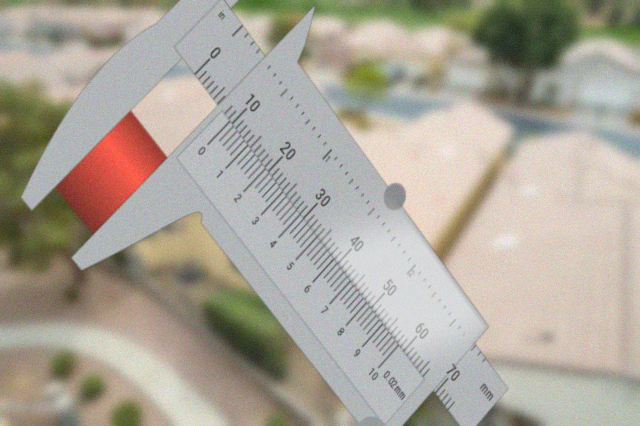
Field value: {"value": 9.5, "unit": "mm"}
